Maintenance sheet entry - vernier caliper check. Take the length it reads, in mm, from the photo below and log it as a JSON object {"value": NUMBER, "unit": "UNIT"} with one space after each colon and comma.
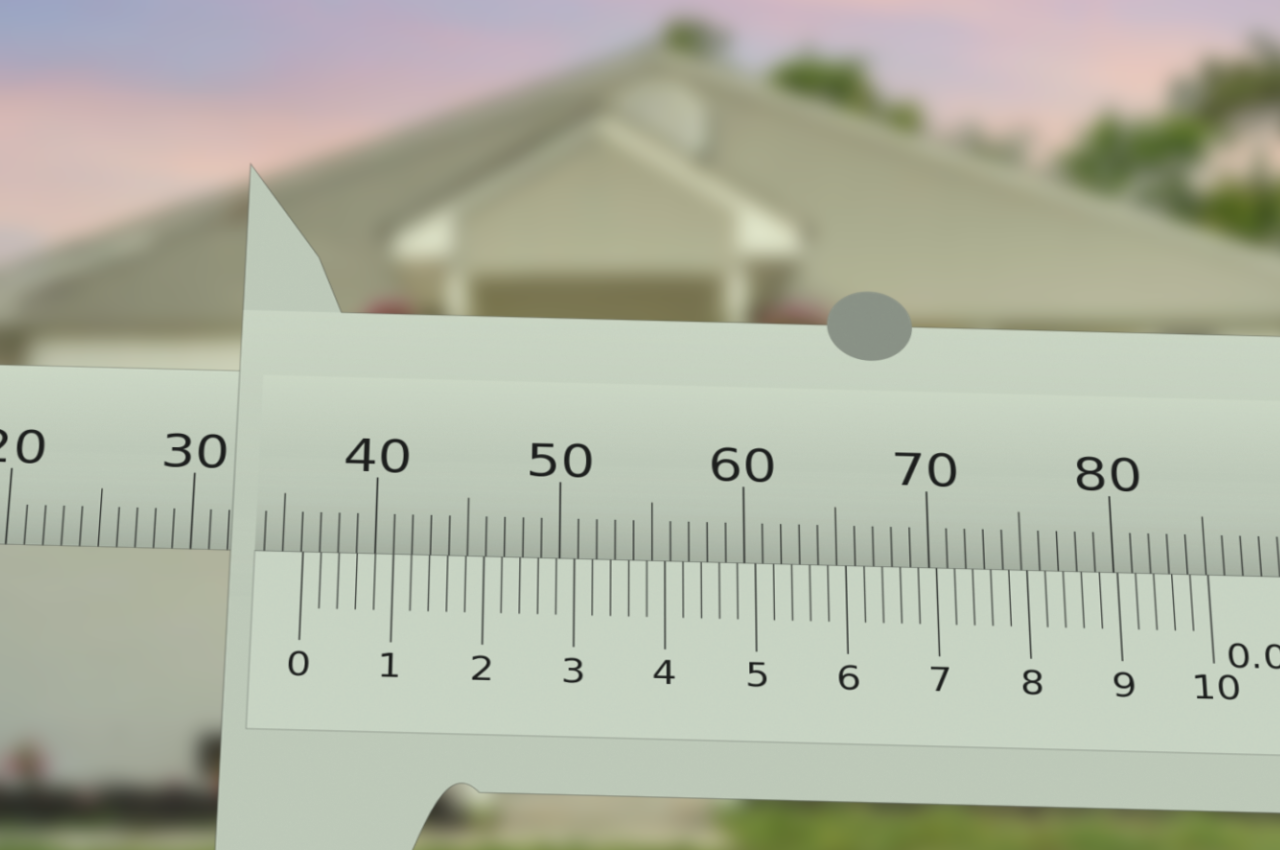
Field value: {"value": 36.1, "unit": "mm"}
